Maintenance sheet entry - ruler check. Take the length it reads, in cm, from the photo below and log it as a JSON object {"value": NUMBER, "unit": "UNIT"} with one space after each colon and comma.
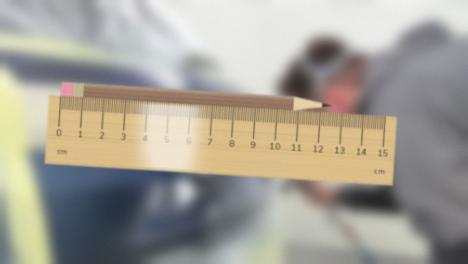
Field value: {"value": 12.5, "unit": "cm"}
